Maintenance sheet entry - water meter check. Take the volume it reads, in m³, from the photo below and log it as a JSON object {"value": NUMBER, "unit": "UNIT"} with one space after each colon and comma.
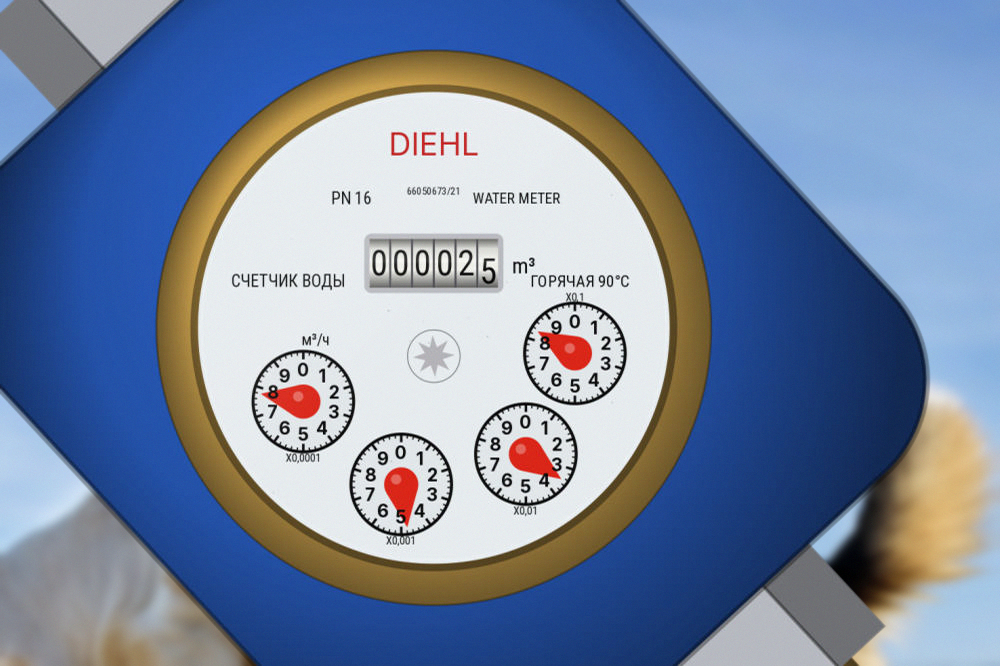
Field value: {"value": 24.8347, "unit": "m³"}
